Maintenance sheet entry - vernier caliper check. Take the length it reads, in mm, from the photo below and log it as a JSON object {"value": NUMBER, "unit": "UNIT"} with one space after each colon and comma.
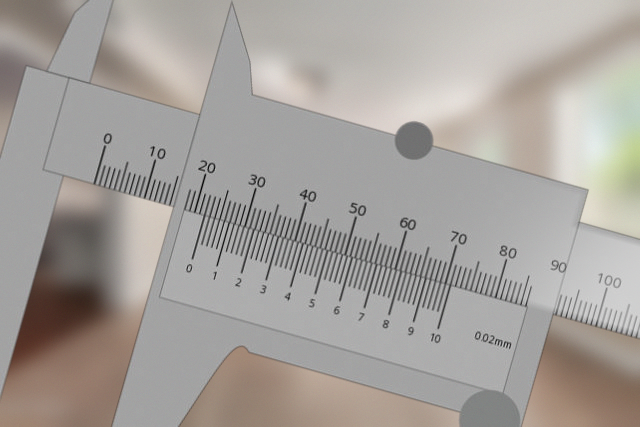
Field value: {"value": 22.0, "unit": "mm"}
